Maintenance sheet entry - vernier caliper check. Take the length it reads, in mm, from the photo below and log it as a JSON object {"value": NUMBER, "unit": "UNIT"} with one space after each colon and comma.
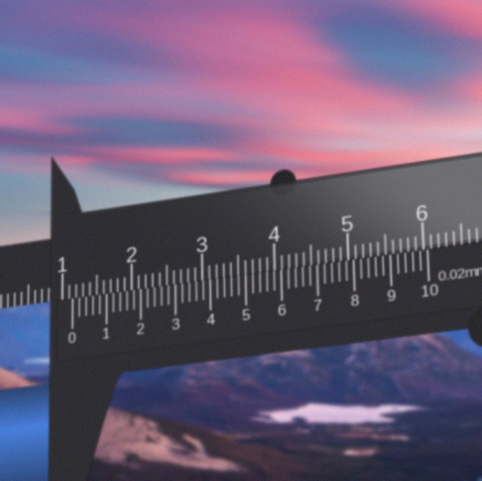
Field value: {"value": 11.5, "unit": "mm"}
